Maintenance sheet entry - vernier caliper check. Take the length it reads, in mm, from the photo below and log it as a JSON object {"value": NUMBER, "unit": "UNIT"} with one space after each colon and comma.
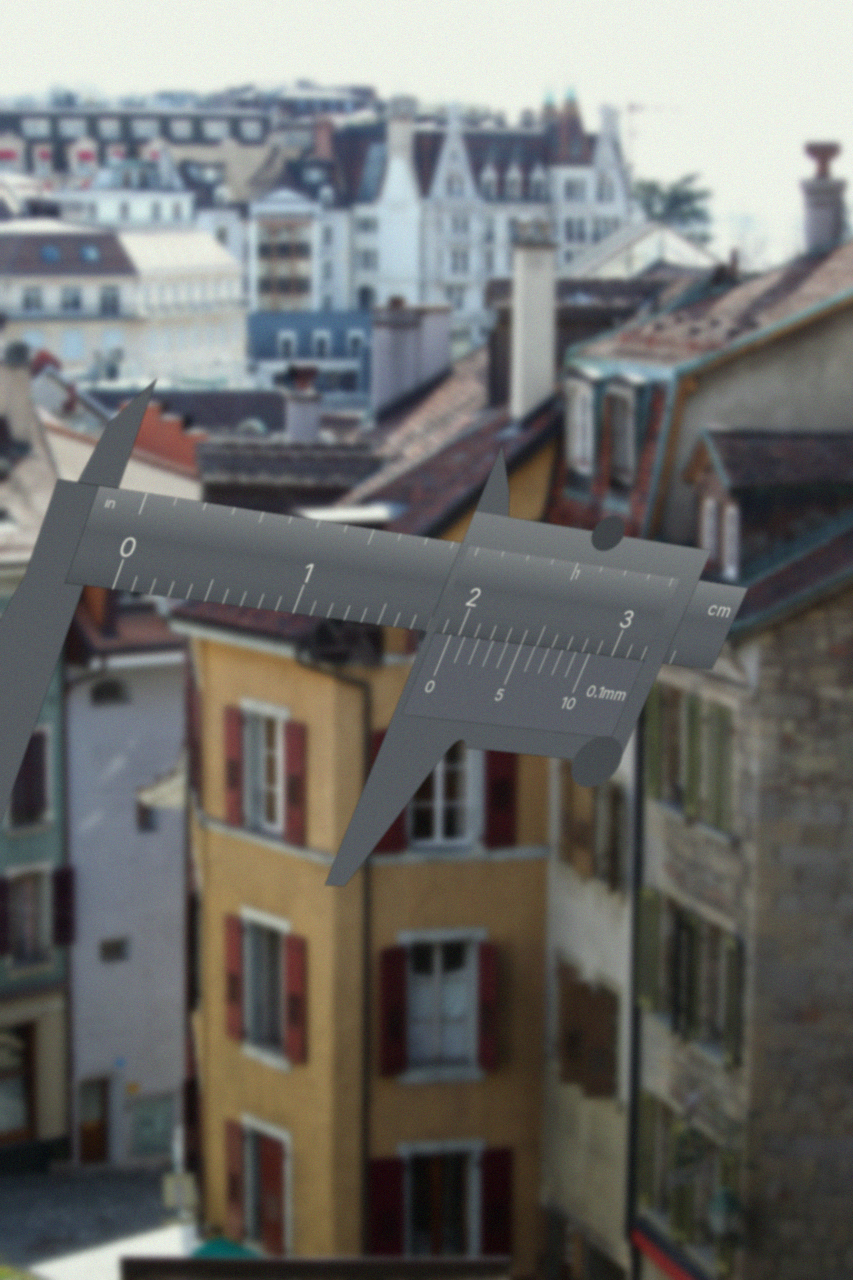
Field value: {"value": 19.5, "unit": "mm"}
